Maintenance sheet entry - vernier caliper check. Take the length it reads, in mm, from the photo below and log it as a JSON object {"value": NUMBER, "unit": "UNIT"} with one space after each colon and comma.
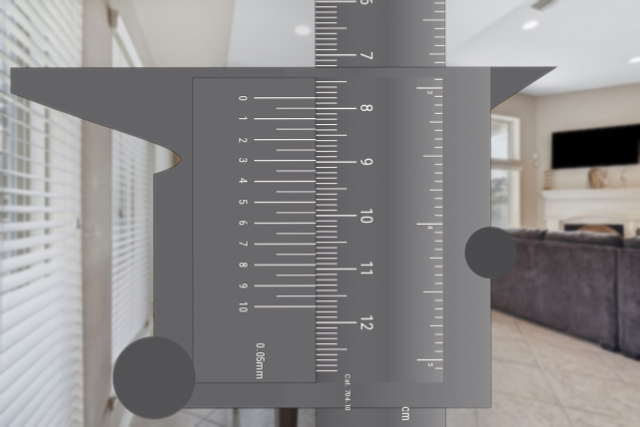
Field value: {"value": 78.0, "unit": "mm"}
